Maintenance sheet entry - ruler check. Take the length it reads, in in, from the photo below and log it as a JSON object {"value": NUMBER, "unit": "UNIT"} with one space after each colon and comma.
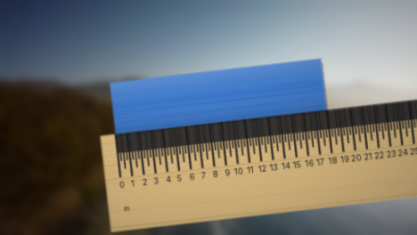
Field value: {"value": 18, "unit": "in"}
